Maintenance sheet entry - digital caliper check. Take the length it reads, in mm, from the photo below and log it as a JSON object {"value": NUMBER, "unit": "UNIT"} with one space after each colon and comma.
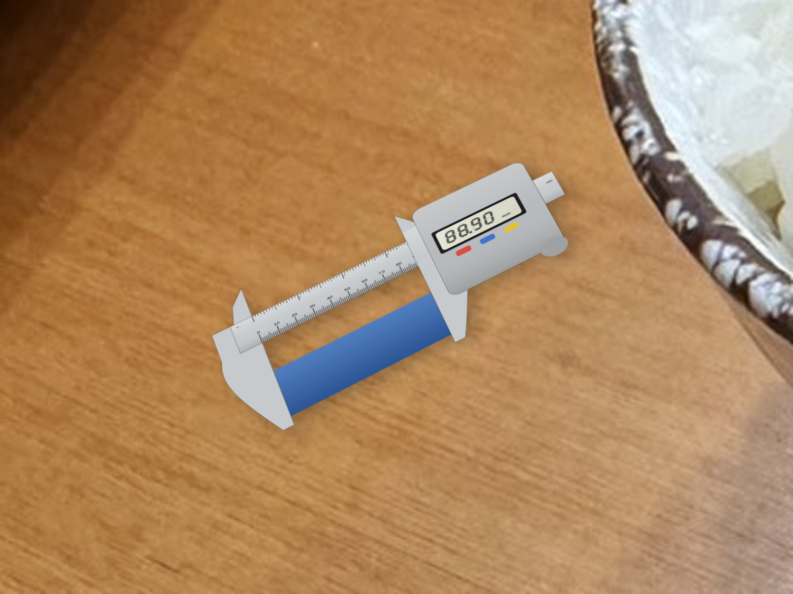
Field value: {"value": 88.90, "unit": "mm"}
